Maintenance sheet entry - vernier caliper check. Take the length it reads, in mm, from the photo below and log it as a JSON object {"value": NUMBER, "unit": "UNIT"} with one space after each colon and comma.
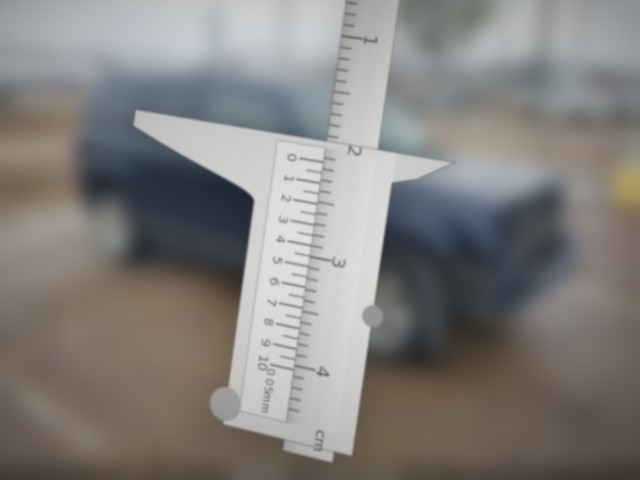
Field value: {"value": 21.4, "unit": "mm"}
